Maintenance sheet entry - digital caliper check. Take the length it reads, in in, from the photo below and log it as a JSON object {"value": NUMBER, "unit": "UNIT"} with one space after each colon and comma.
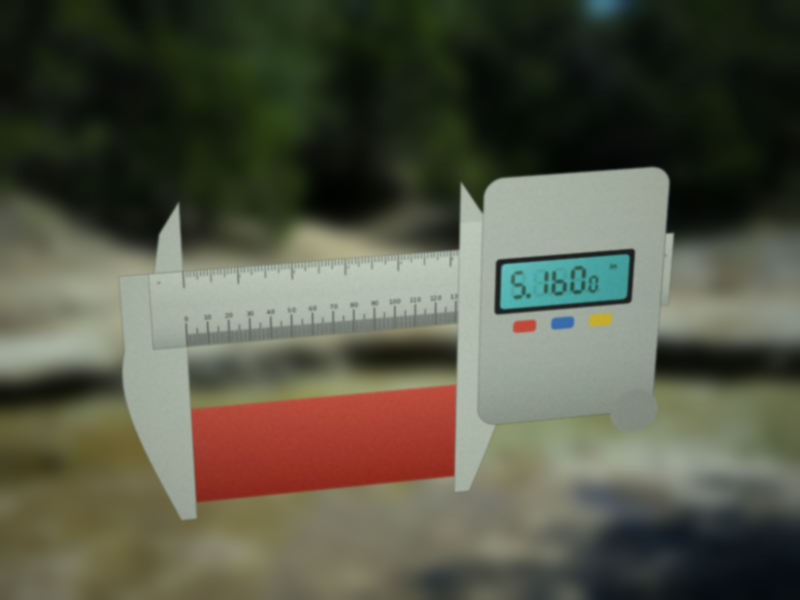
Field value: {"value": 5.1600, "unit": "in"}
